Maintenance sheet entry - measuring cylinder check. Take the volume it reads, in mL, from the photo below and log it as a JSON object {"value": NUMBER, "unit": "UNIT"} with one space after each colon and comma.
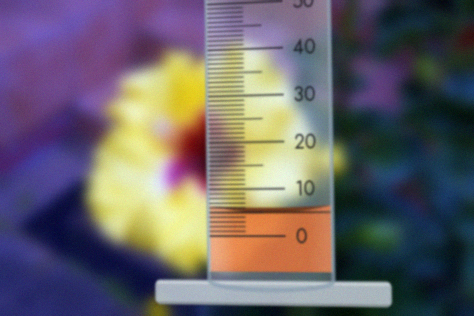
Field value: {"value": 5, "unit": "mL"}
